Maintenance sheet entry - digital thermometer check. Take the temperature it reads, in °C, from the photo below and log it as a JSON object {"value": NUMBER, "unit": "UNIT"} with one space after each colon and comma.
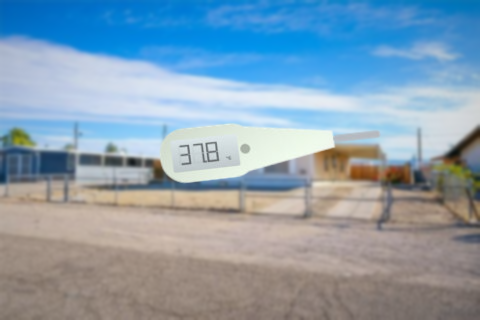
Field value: {"value": 37.8, "unit": "°C"}
